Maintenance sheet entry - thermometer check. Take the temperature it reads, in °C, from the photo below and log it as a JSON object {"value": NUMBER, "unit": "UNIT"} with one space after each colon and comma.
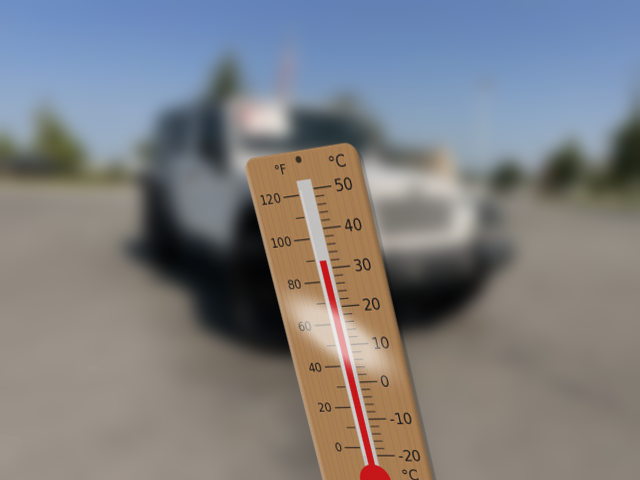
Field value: {"value": 32, "unit": "°C"}
